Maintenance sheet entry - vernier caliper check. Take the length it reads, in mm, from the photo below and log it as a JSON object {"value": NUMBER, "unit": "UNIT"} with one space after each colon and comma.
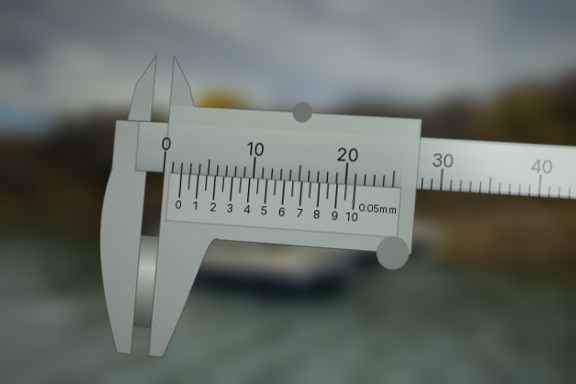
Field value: {"value": 2.0, "unit": "mm"}
